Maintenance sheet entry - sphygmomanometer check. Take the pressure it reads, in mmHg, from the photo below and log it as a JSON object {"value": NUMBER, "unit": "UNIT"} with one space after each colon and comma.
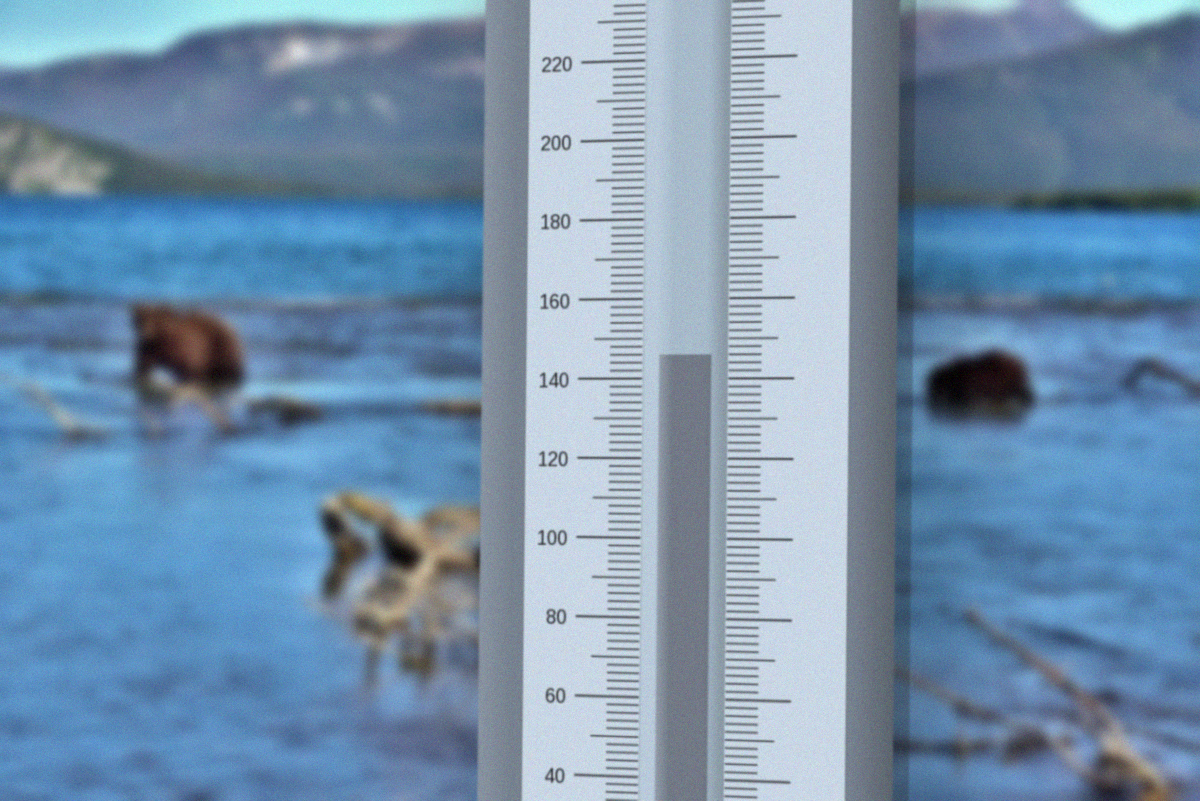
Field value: {"value": 146, "unit": "mmHg"}
